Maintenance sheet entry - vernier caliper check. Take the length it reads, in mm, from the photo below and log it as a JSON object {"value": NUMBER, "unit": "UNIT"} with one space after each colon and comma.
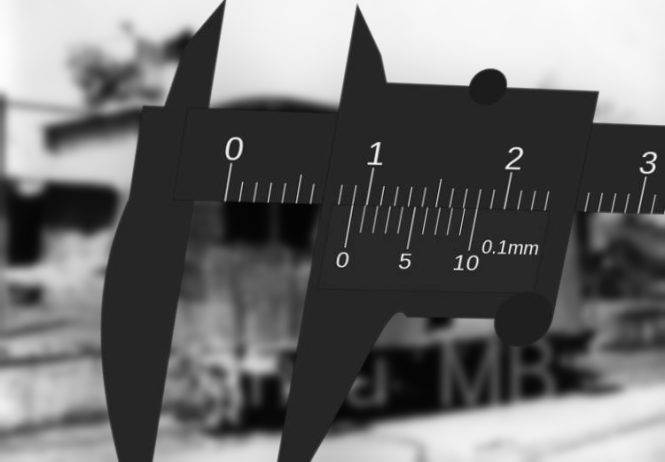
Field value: {"value": 9.0, "unit": "mm"}
